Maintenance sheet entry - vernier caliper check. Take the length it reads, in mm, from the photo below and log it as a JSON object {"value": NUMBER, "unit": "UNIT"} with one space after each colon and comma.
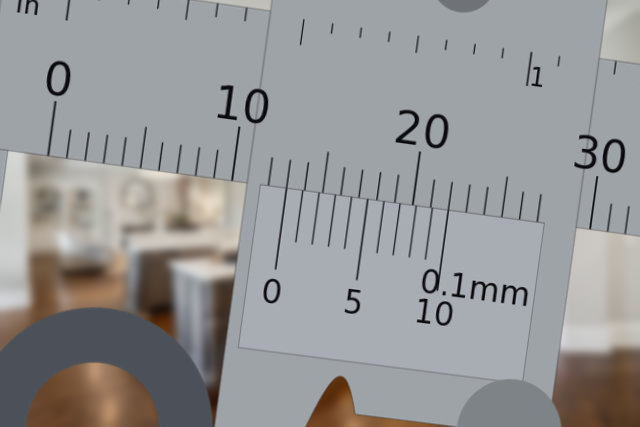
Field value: {"value": 13.0, "unit": "mm"}
